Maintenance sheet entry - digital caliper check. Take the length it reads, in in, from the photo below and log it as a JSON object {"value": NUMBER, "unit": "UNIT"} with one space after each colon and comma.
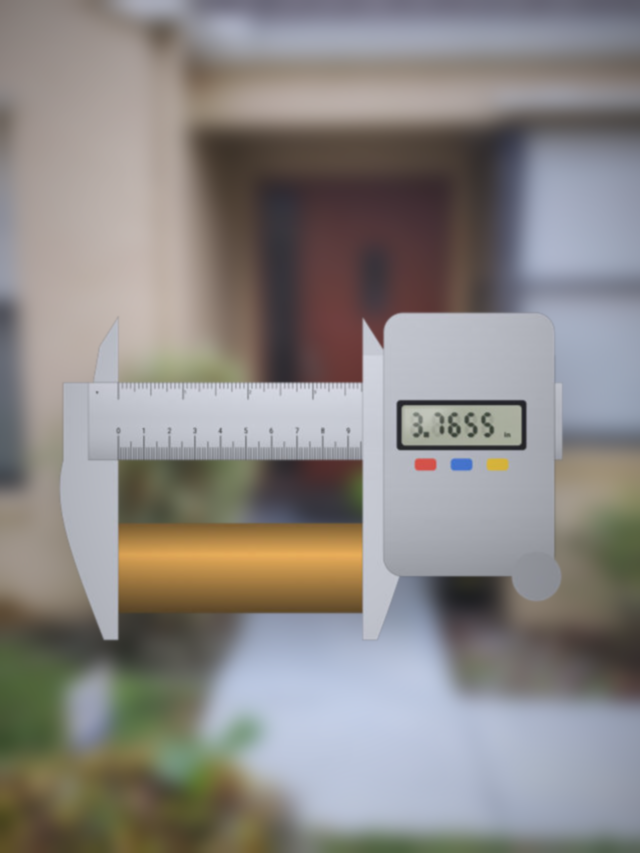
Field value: {"value": 3.7655, "unit": "in"}
